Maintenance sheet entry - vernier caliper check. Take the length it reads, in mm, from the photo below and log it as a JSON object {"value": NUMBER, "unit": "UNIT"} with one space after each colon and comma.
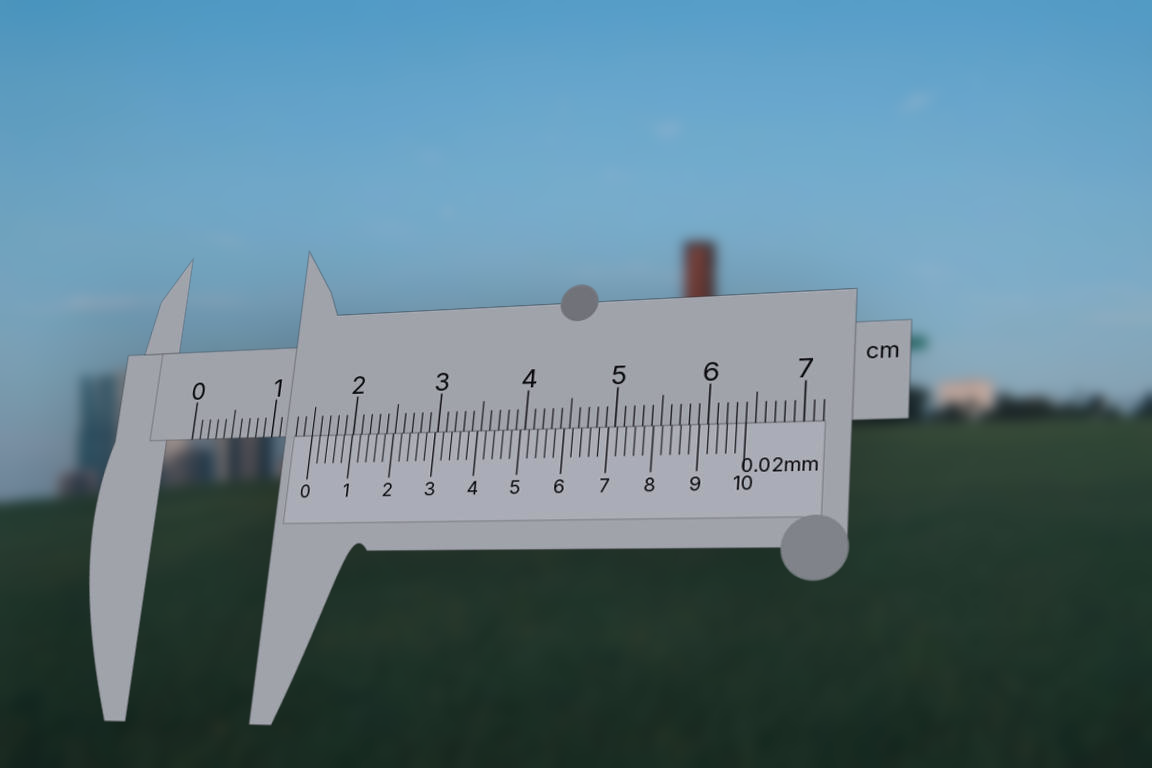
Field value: {"value": 15.0, "unit": "mm"}
